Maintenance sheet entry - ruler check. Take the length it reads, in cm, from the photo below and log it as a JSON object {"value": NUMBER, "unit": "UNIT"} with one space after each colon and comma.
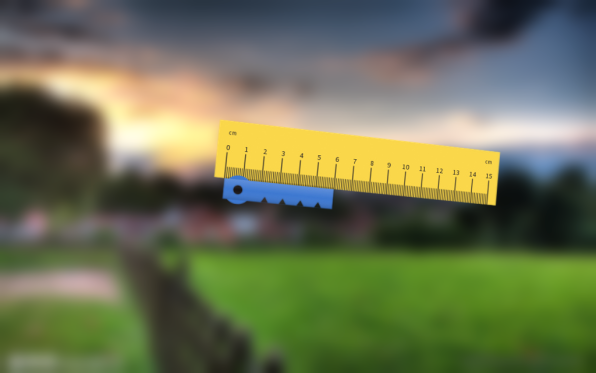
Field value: {"value": 6, "unit": "cm"}
